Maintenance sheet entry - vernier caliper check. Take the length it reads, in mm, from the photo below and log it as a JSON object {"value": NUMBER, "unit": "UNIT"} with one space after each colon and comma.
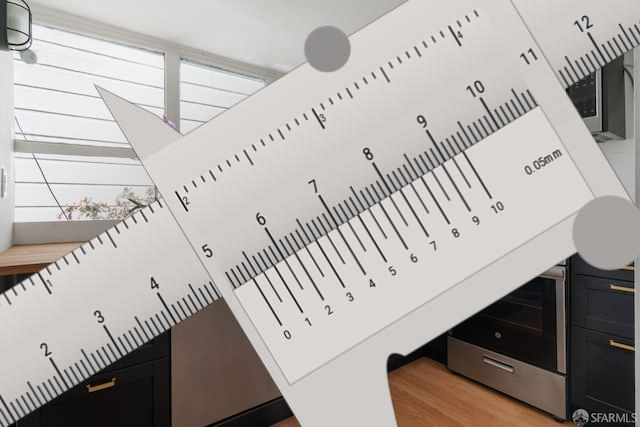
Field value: {"value": 54.2, "unit": "mm"}
